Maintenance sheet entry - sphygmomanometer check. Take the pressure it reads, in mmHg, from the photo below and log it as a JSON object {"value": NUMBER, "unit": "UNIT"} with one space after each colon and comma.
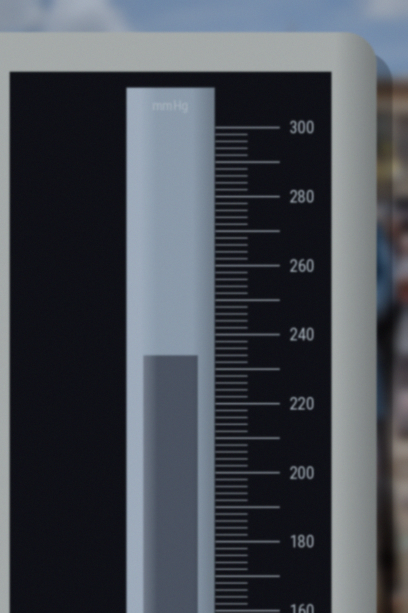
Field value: {"value": 234, "unit": "mmHg"}
